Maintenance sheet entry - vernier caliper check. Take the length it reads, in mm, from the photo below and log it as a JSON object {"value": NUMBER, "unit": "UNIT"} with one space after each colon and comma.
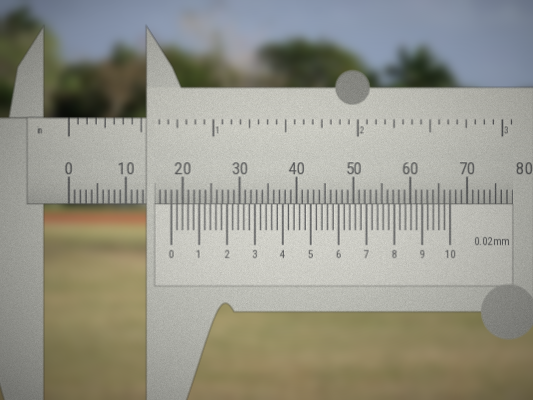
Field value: {"value": 18.0, "unit": "mm"}
